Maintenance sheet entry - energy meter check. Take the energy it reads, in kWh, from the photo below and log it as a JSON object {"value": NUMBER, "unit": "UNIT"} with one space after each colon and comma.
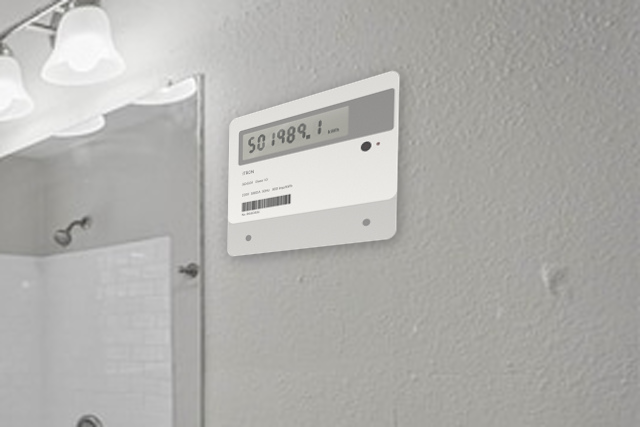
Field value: {"value": 501989.1, "unit": "kWh"}
